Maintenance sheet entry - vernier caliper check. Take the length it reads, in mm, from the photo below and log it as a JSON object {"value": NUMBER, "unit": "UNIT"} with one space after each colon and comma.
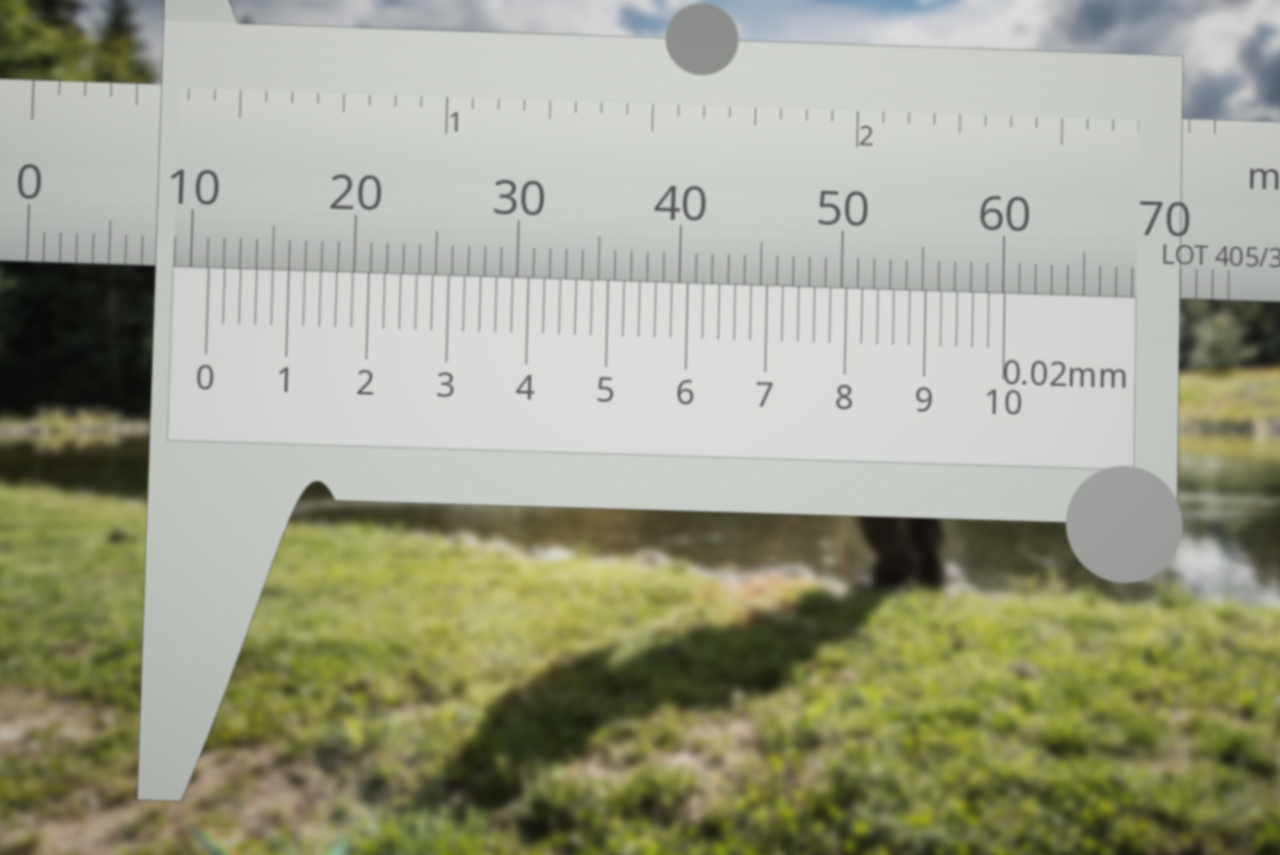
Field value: {"value": 11.1, "unit": "mm"}
